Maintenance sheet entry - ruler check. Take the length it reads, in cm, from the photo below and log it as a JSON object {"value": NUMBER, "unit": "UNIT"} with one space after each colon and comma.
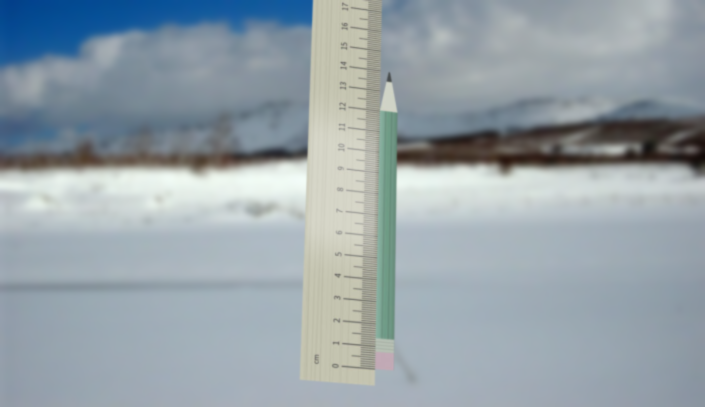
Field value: {"value": 14, "unit": "cm"}
